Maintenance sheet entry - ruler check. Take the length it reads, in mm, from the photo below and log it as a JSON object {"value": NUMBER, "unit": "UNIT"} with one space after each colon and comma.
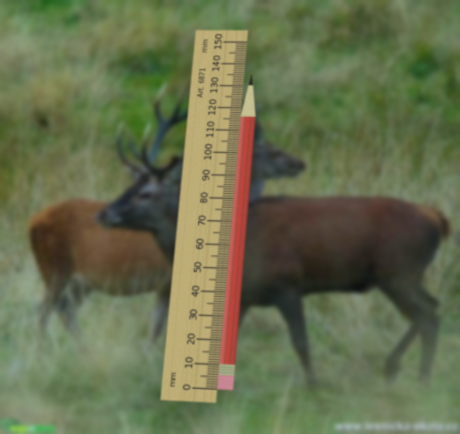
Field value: {"value": 135, "unit": "mm"}
